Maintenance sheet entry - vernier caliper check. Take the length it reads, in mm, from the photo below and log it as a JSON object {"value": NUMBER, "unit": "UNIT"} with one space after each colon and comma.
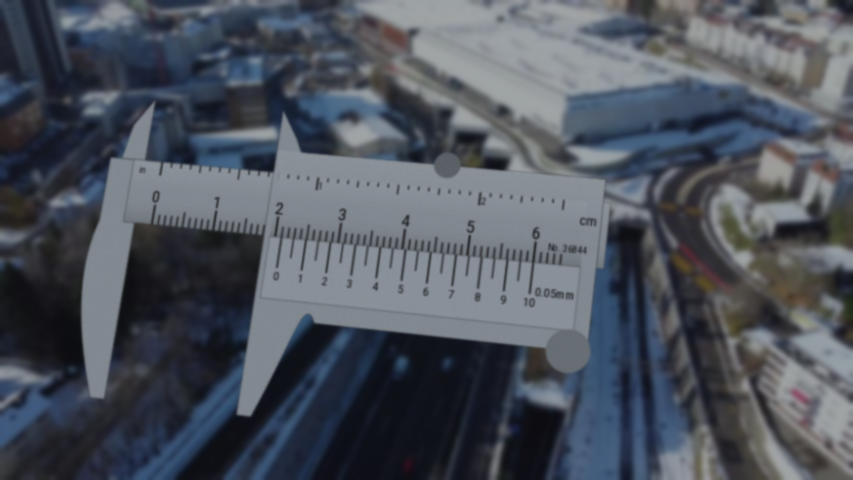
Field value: {"value": 21.0, "unit": "mm"}
